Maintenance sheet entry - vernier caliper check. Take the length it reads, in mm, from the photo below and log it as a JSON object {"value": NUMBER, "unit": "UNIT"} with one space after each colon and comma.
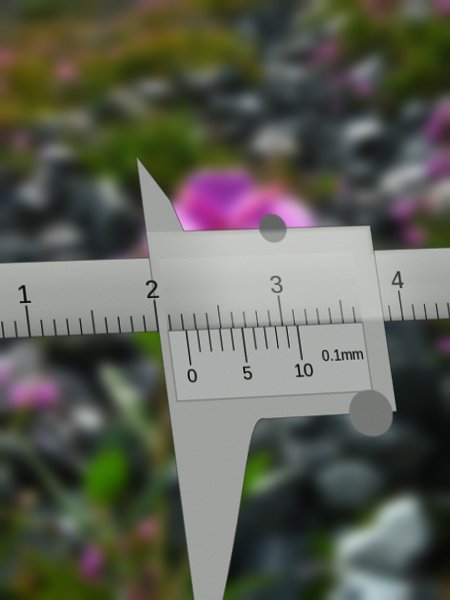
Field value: {"value": 22.2, "unit": "mm"}
